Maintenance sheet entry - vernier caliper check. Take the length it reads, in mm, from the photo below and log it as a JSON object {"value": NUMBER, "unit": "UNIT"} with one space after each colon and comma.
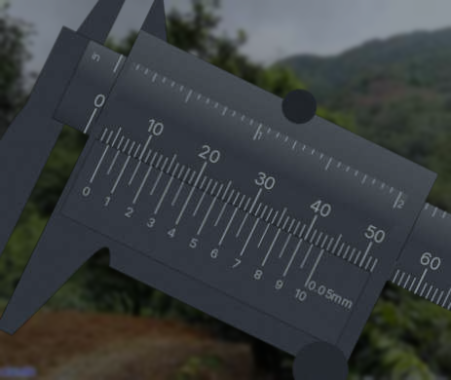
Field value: {"value": 4.4, "unit": "mm"}
